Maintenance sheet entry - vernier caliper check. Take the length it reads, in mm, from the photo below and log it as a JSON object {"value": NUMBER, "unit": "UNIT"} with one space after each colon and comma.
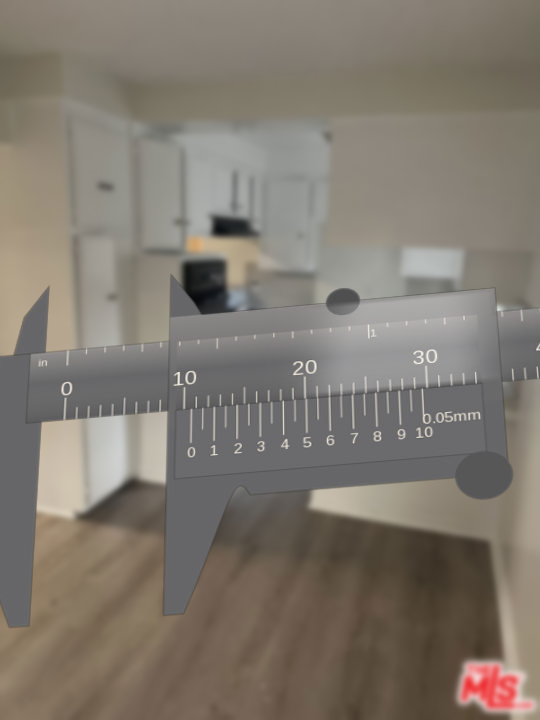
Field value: {"value": 10.6, "unit": "mm"}
